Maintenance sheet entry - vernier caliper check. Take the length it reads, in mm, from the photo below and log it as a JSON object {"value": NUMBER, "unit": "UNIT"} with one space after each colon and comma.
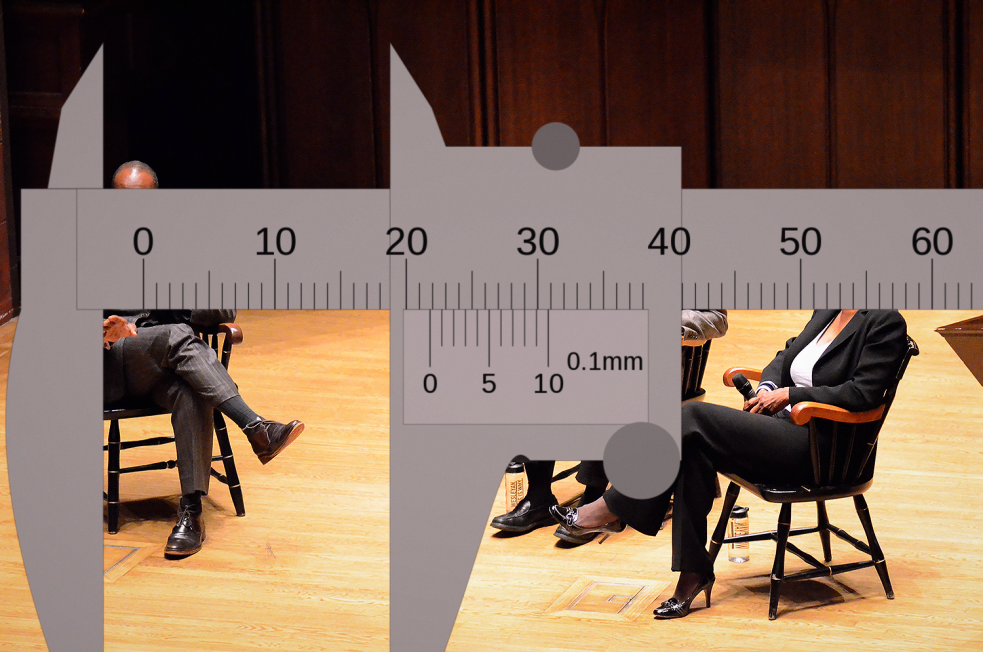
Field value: {"value": 21.8, "unit": "mm"}
